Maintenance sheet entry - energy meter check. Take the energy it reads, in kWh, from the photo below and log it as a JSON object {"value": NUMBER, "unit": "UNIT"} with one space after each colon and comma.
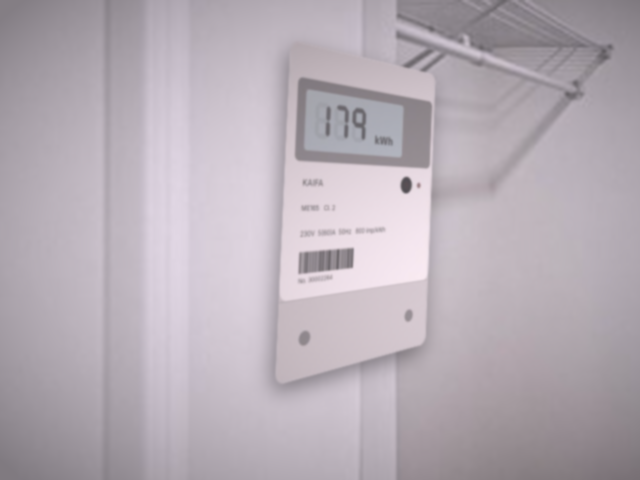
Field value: {"value": 179, "unit": "kWh"}
